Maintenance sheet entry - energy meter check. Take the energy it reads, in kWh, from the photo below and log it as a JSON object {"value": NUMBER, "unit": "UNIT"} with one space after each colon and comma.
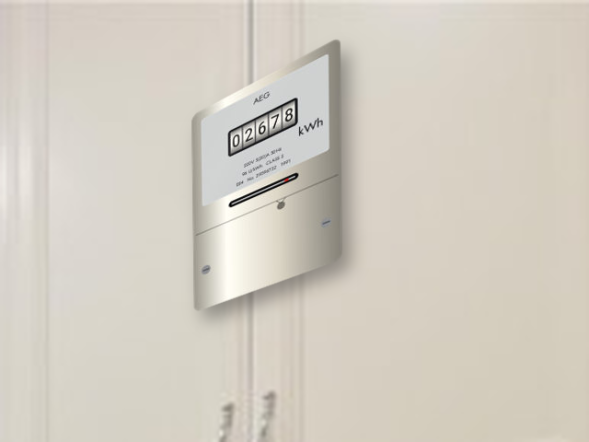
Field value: {"value": 2678, "unit": "kWh"}
